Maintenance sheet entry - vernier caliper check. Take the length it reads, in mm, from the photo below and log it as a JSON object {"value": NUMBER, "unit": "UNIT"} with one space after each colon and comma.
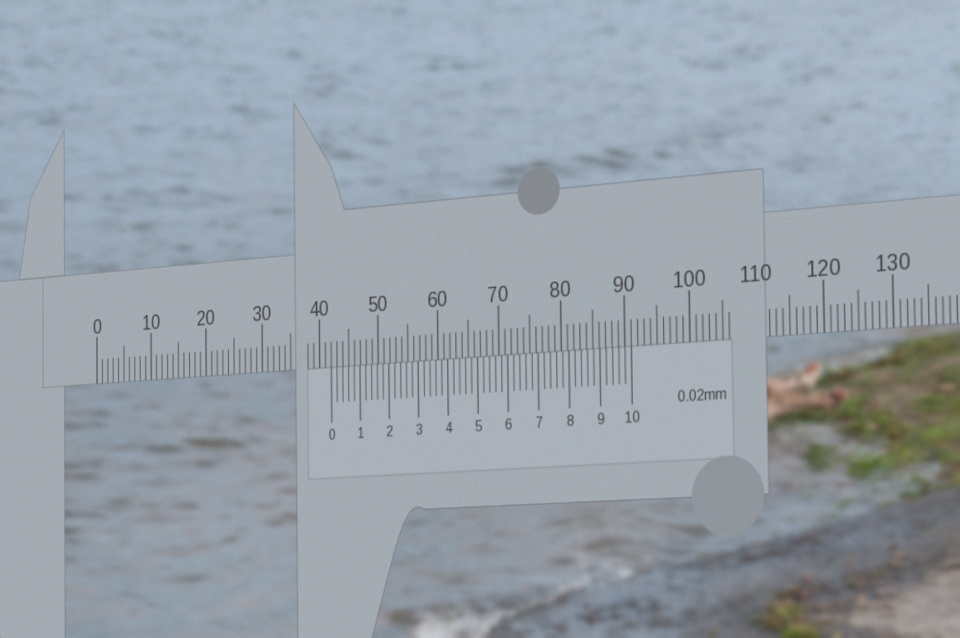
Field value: {"value": 42.0, "unit": "mm"}
